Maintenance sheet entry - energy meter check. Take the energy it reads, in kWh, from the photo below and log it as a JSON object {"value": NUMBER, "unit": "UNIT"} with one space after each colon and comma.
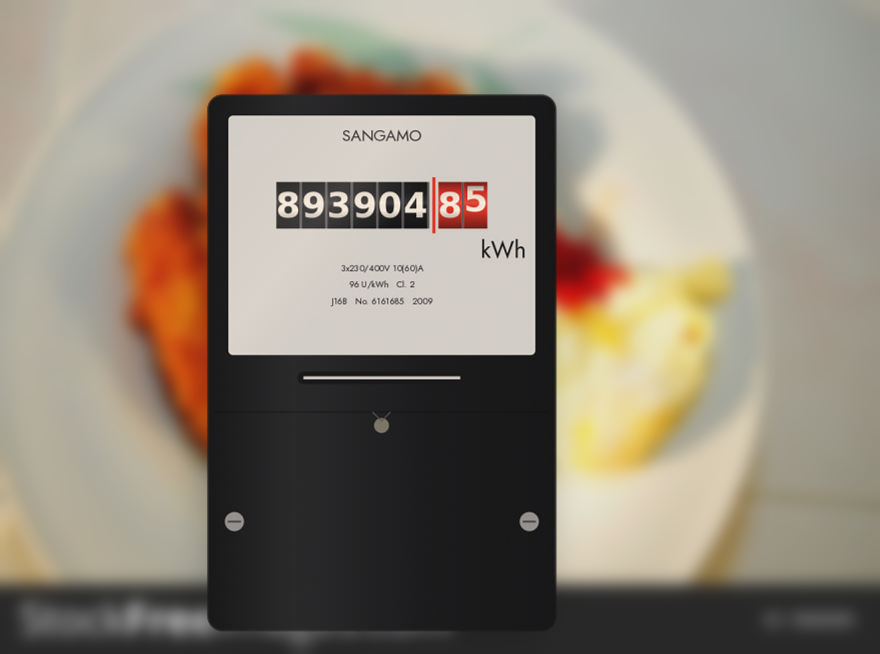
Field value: {"value": 893904.85, "unit": "kWh"}
